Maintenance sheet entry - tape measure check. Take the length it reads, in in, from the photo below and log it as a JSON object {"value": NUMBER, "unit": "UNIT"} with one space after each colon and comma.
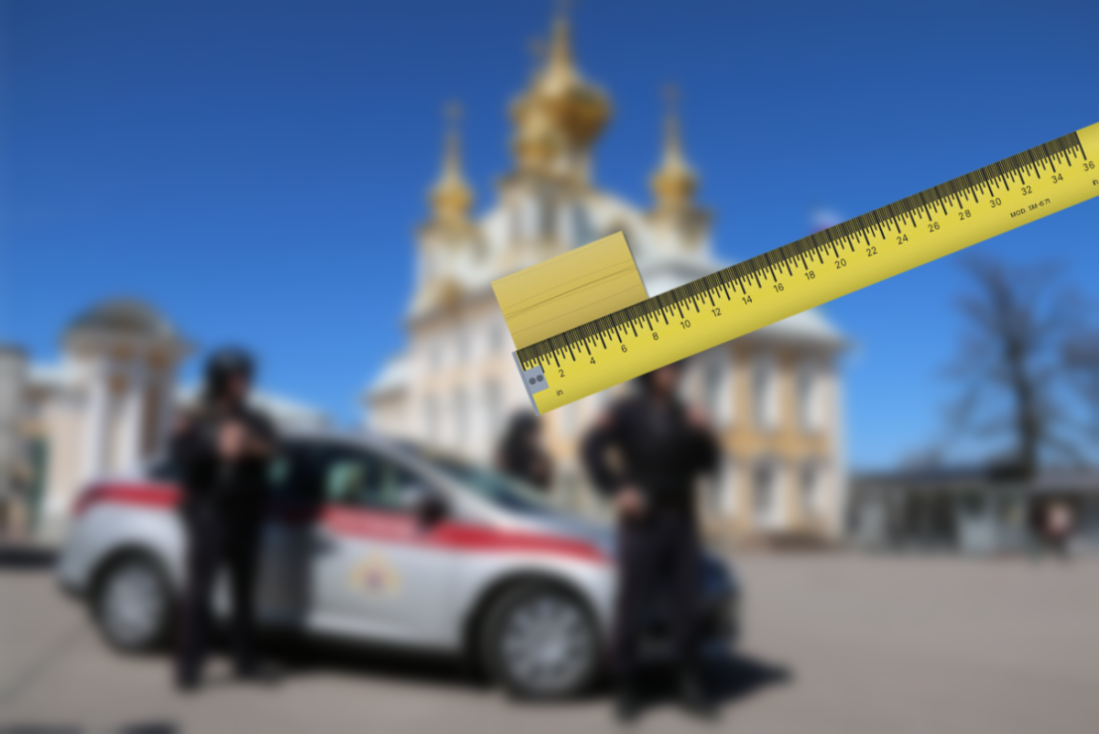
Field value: {"value": 8.5, "unit": "in"}
